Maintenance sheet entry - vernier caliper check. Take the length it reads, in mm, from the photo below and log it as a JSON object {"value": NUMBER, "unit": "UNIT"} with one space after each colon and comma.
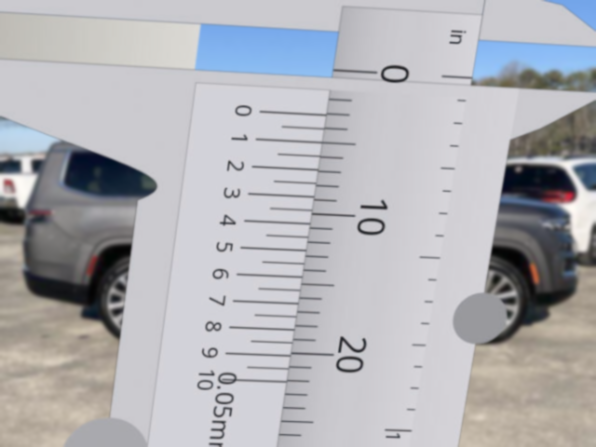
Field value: {"value": 3.1, "unit": "mm"}
